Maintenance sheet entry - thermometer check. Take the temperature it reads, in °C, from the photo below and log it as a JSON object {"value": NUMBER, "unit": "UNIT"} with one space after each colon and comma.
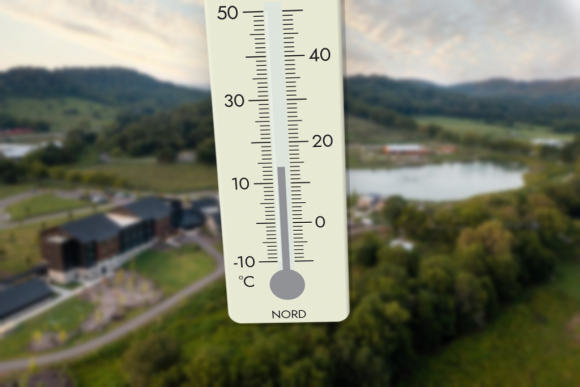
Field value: {"value": 14, "unit": "°C"}
